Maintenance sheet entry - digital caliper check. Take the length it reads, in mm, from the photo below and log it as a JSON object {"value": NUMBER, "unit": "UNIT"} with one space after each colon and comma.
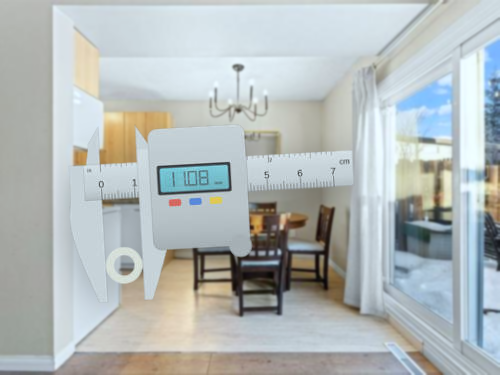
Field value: {"value": 11.08, "unit": "mm"}
